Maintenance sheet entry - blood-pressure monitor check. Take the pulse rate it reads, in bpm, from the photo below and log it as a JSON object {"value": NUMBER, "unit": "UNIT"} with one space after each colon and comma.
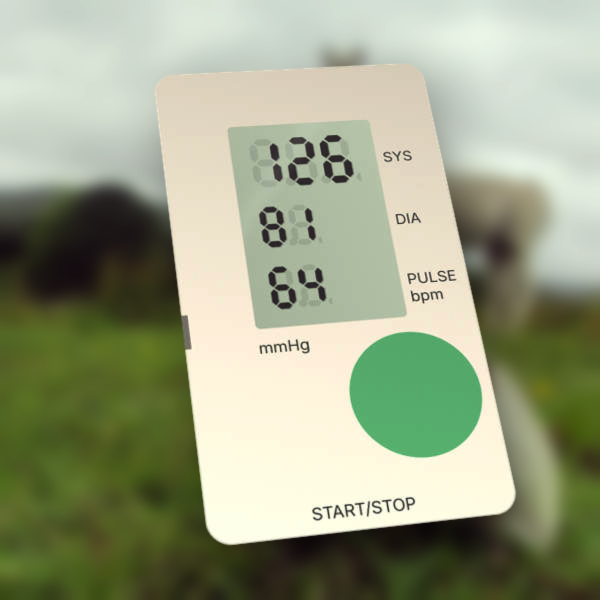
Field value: {"value": 64, "unit": "bpm"}
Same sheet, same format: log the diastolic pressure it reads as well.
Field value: {"value": 81, "unit": "mmHg"}
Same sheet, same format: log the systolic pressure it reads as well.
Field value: {"value": 126, "unit": "mmHg"}
